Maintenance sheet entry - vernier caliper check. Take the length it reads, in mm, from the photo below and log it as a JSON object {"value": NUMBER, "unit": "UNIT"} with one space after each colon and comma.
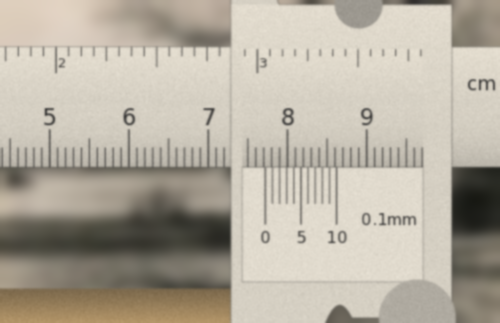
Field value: {"value": 77.2, "unit": "mm"}
